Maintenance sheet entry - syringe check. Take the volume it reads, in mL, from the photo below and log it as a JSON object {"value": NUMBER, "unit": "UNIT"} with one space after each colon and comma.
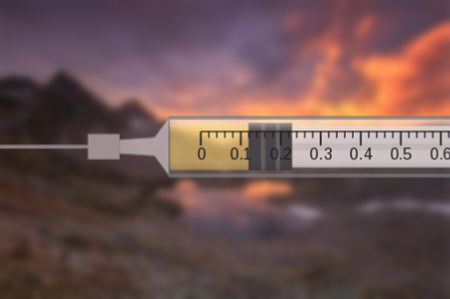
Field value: {"value": 0.12, "unit": "mL"}
